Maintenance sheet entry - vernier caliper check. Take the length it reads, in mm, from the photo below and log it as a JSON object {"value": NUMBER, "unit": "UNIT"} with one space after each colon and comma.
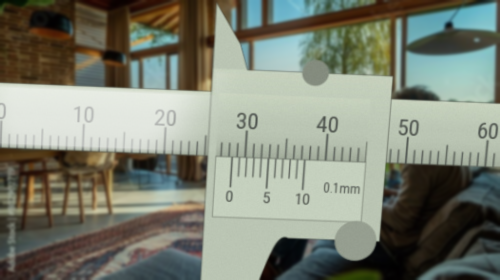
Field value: {"value": 28.4, "unit": "mm"}
